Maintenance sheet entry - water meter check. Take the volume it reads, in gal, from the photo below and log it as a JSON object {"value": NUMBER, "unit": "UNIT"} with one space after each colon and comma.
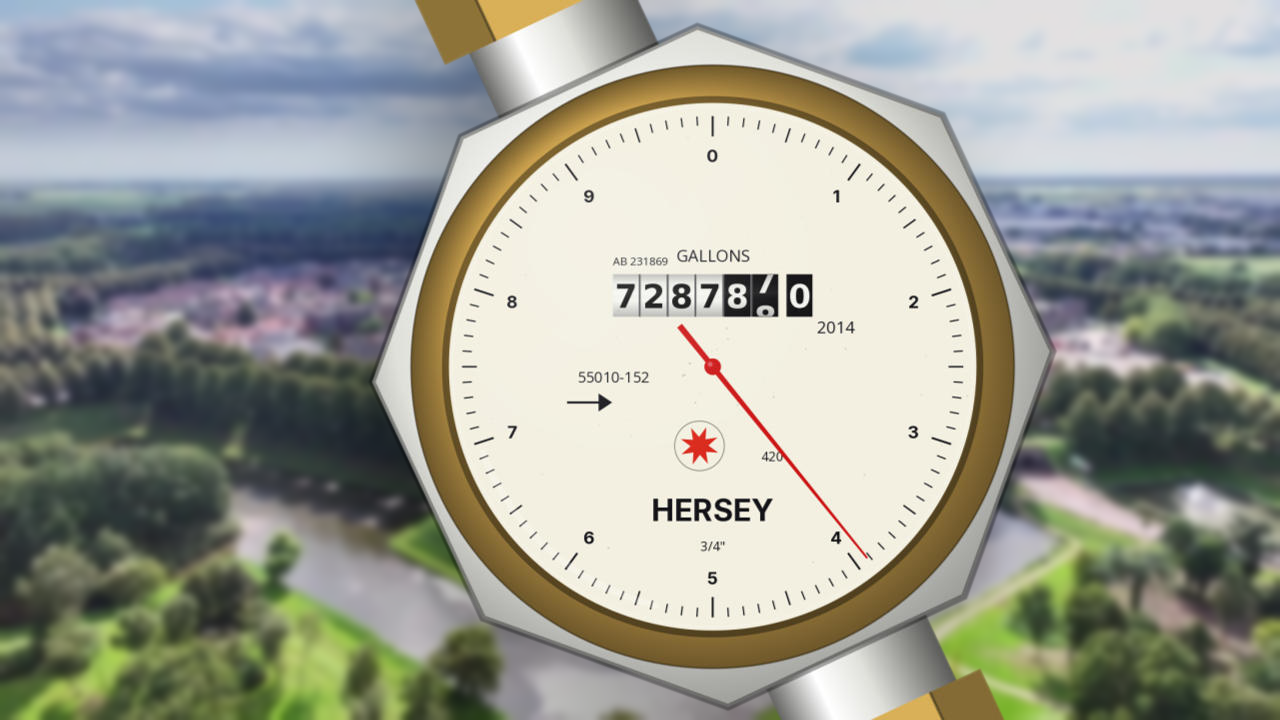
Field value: {"value": 7287873.9, "unit": "gal"}
